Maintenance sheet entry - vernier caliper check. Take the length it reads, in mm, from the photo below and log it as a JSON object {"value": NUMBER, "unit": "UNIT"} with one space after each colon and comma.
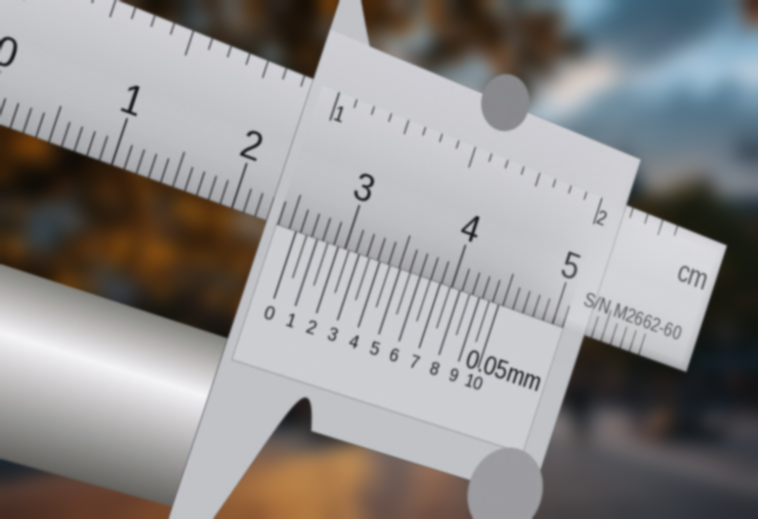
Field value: {"value": 25.6, "unit": "mm"}
